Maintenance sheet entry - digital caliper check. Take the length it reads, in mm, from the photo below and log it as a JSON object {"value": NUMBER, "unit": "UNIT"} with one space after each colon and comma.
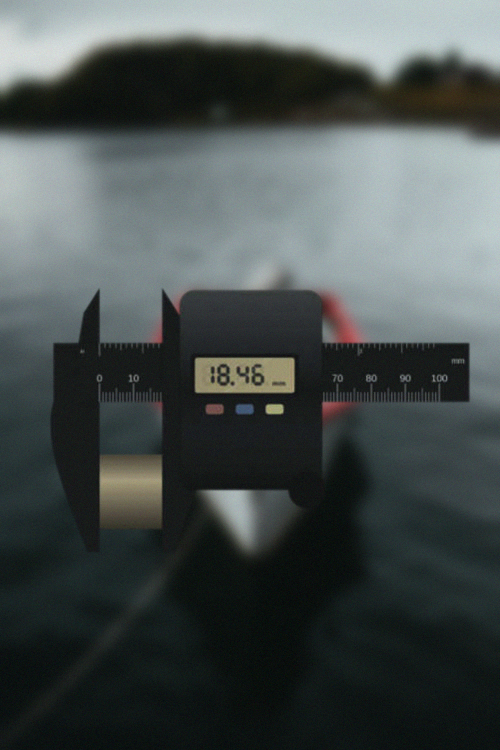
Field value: {"value": 18.46, "unit": "mm"}
